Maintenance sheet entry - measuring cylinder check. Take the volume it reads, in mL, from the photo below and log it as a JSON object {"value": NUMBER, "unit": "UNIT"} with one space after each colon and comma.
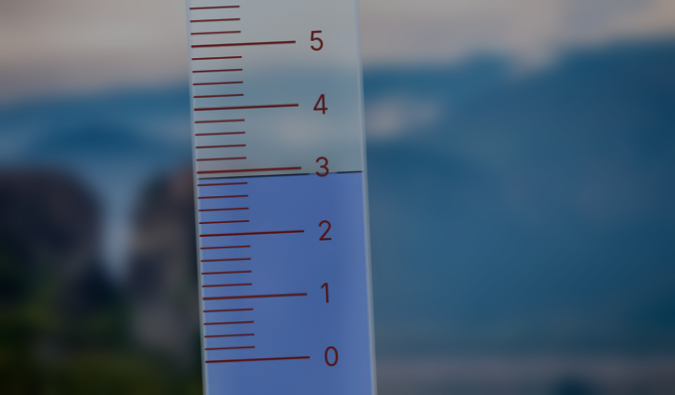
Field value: {"value": 2.9, "unit": "mL"}
